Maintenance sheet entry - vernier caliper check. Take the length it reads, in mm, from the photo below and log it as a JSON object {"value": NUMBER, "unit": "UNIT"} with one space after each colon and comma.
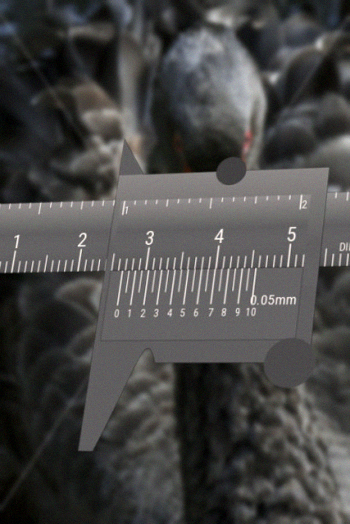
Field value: {"value": 26.6, "unit": "mm"}
